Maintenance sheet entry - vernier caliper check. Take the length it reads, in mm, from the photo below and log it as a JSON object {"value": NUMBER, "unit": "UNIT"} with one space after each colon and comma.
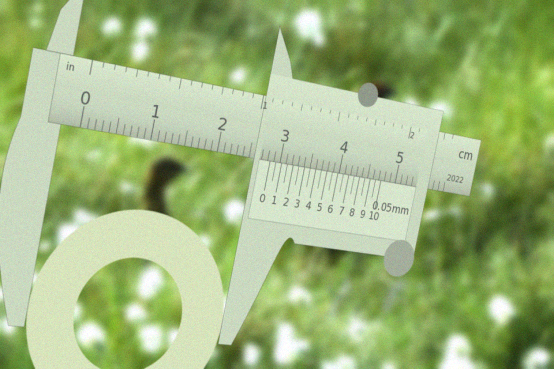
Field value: {"value": 28.4, "unit": "mm"}
